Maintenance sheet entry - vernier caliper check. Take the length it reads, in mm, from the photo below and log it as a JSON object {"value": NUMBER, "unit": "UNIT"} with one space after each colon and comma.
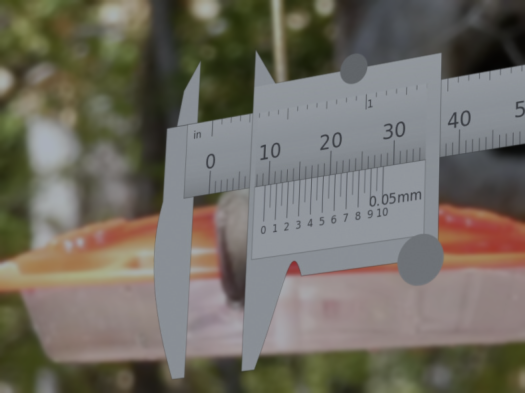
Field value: {"value": 9.4, "unit": "mm"}
